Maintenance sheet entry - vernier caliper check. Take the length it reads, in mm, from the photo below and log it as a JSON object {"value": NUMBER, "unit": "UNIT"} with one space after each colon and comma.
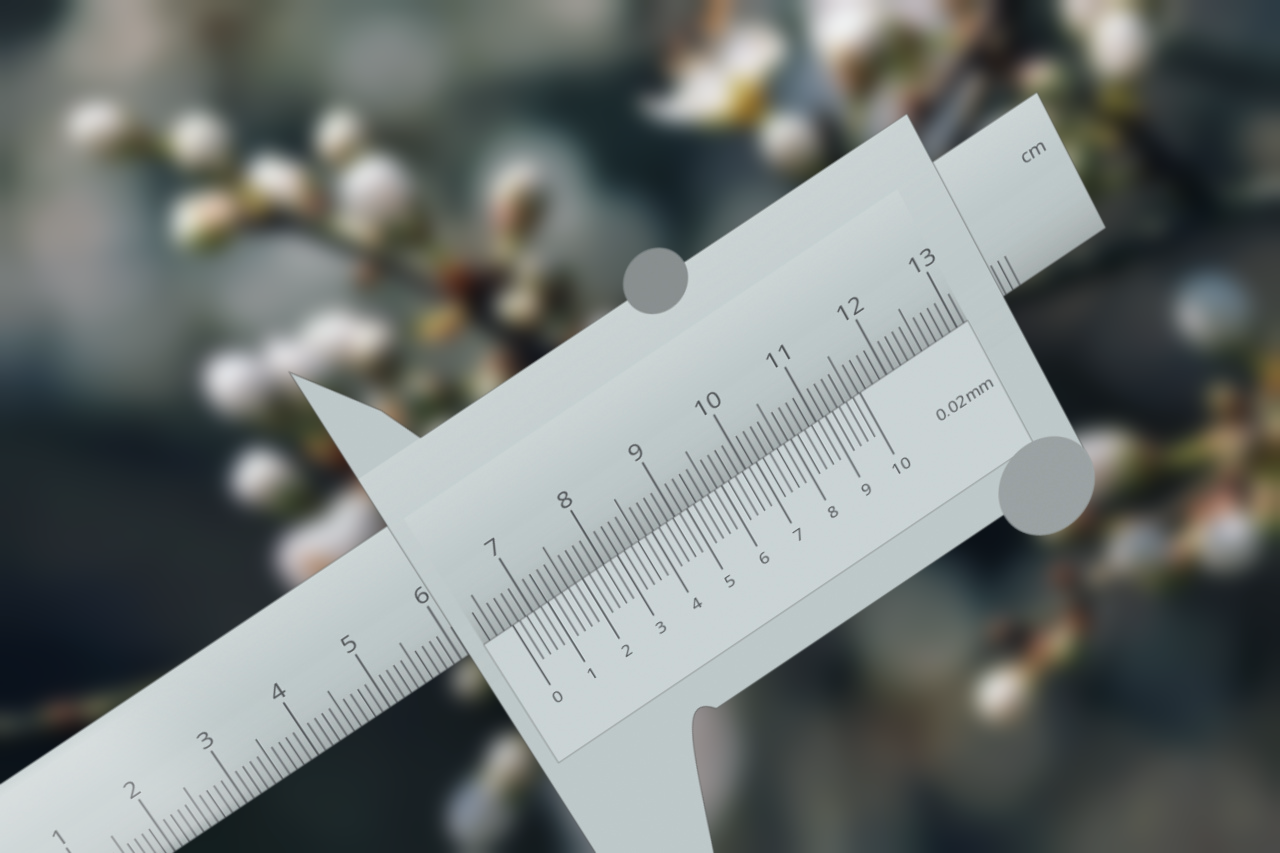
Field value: {"value": 67.2, "unit": "mm"}
